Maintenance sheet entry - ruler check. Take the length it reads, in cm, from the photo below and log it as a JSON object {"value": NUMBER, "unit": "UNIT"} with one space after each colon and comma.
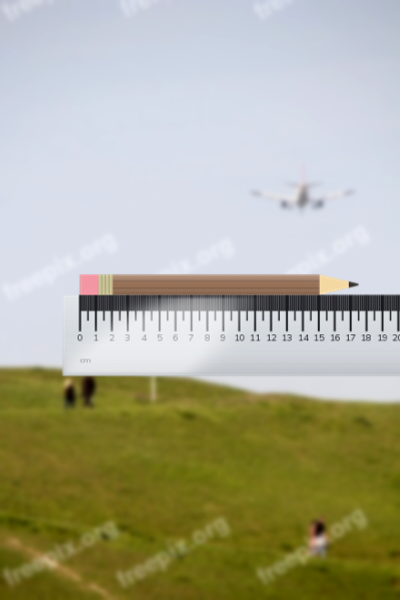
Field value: {"value": 17.5, "unit": "cm"}
